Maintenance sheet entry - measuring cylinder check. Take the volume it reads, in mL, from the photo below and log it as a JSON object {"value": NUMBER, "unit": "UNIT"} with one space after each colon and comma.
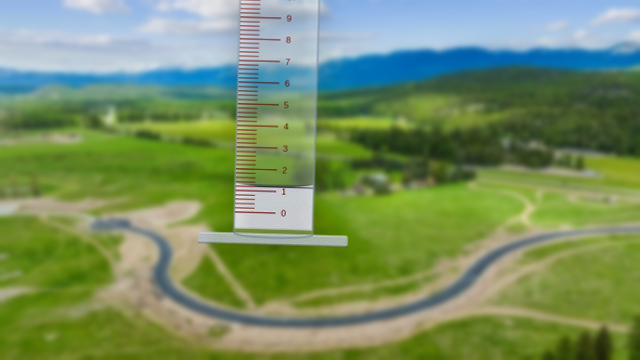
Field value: {"value": 1.2, "unit": "mL"}
